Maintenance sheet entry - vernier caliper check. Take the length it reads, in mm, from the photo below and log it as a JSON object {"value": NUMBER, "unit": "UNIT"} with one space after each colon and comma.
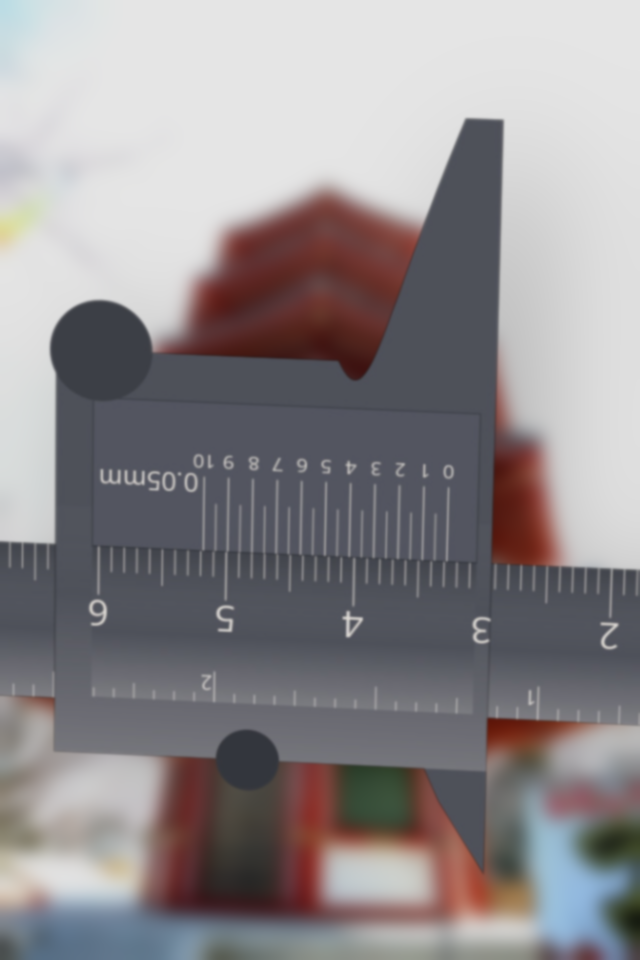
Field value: {"value": 32.8, "unit": "mm"}
